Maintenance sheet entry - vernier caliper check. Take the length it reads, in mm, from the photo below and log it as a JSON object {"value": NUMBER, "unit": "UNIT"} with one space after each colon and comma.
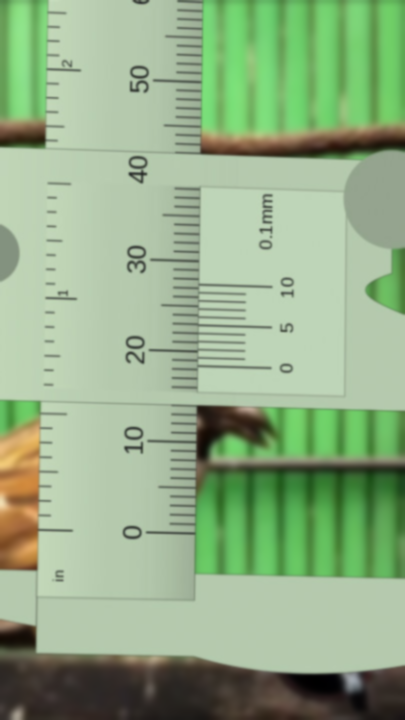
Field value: {"value": 18.4, "unit": "mm"}
